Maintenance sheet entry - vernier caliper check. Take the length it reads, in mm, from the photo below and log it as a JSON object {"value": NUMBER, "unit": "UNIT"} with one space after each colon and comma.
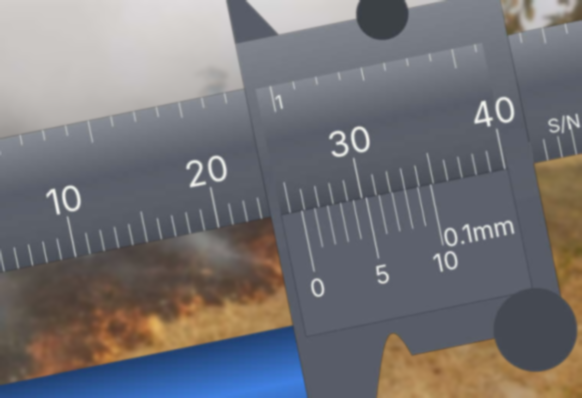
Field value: {"value": 25.8, "unit": "mm"}
